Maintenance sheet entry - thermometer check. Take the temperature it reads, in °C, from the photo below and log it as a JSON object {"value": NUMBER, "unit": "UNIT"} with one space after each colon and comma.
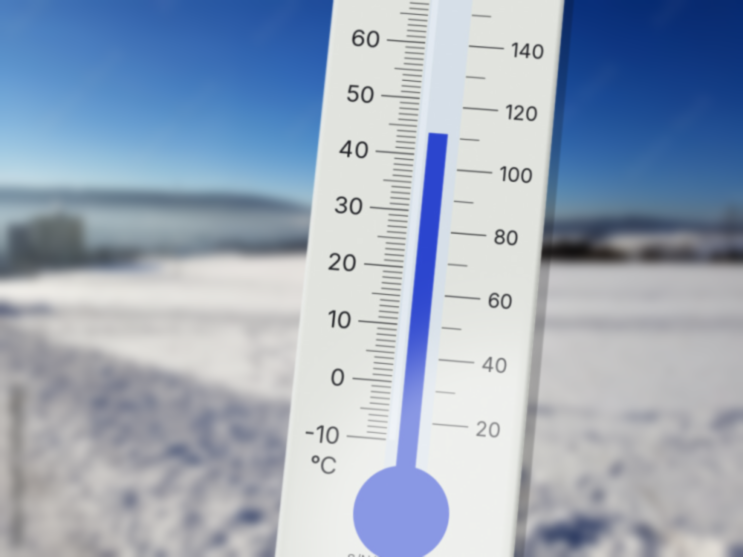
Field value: {"value": 44, "unit": "°C"}
